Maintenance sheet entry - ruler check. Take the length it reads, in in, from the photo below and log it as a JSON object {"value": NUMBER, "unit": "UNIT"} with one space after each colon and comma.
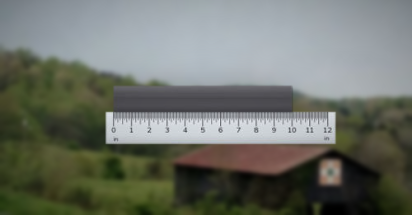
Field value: {"value": 10, "unit": "in"}
